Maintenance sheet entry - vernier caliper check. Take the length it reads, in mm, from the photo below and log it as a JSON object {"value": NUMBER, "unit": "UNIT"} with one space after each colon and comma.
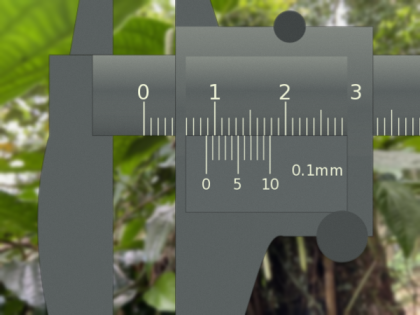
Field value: {"value": 8.8, "unit": "mm"}
